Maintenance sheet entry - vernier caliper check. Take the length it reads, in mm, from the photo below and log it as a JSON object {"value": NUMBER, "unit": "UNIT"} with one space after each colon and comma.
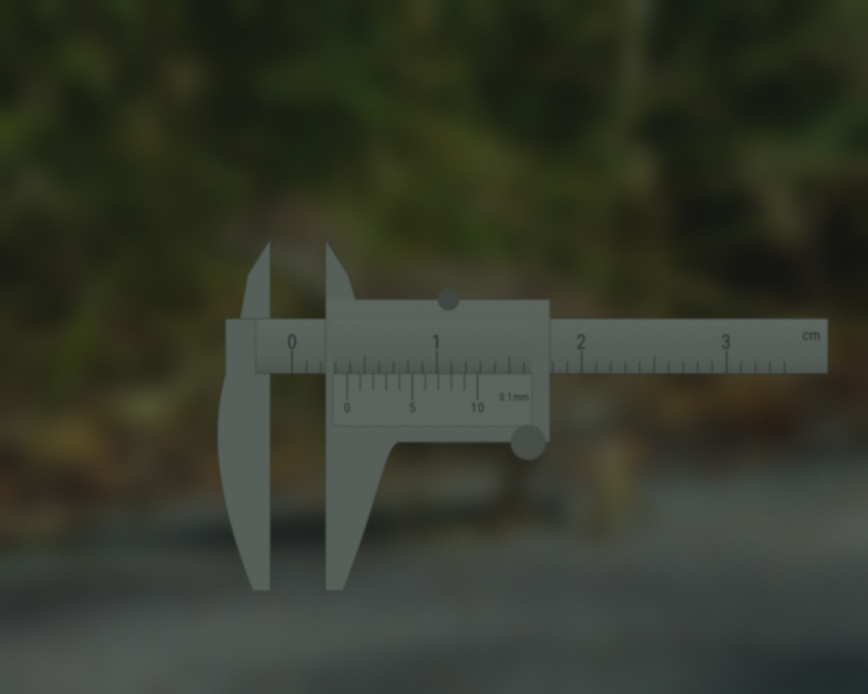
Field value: {"value": 3.8, "unit": "mm"}
